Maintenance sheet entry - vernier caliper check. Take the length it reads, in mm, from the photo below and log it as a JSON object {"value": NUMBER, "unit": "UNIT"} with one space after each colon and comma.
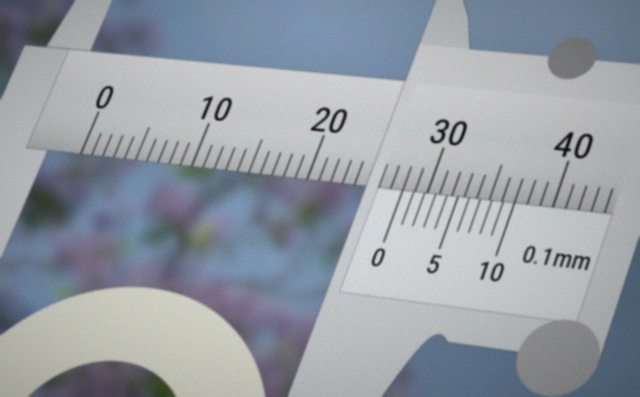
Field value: {"value": 28.0, "unit": "mm"}
